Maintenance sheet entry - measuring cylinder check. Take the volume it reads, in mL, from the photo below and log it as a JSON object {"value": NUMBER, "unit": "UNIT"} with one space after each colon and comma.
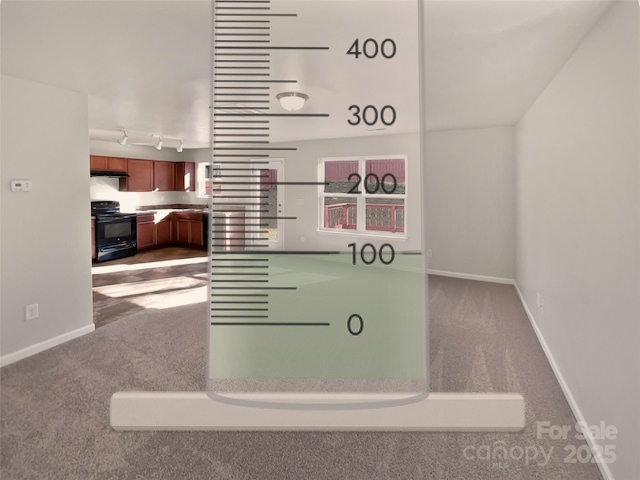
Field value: {"value": 100, "unit": "mL"}
